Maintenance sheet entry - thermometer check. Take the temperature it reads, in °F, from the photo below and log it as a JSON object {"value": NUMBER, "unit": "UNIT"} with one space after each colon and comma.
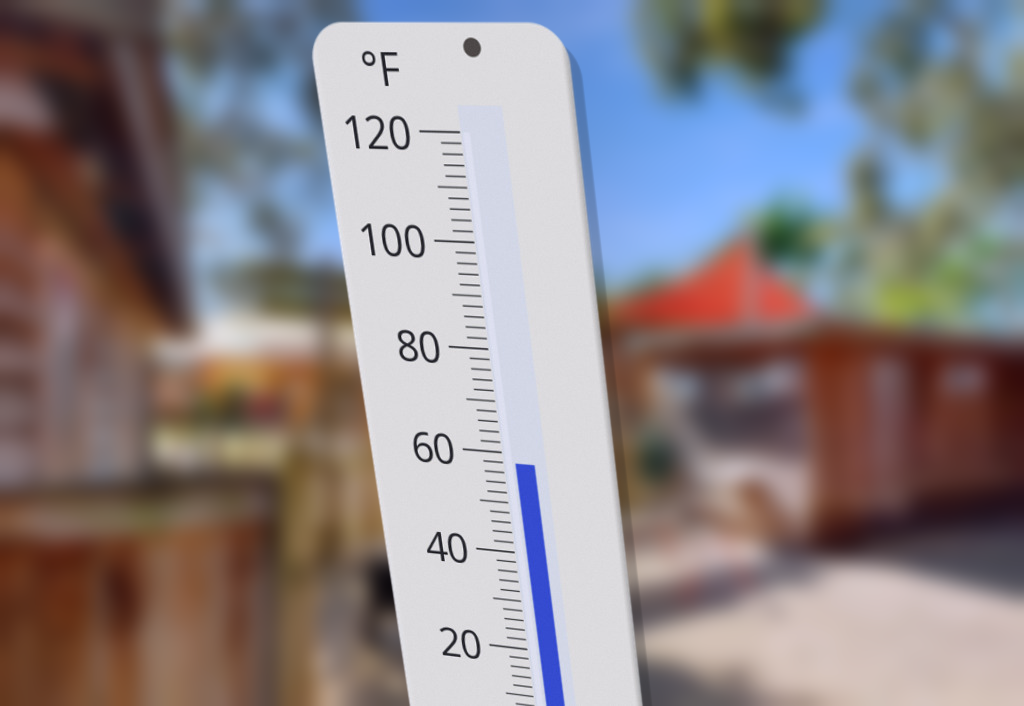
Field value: {"value": 58, "unit": "°F"}
